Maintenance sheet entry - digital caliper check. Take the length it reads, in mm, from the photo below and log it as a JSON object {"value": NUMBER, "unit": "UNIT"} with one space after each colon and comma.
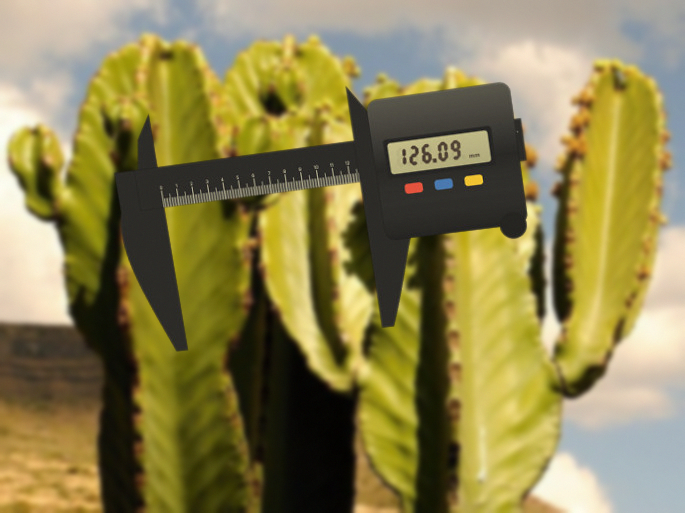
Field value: {"value": 126.09, "unit": "mm"}
